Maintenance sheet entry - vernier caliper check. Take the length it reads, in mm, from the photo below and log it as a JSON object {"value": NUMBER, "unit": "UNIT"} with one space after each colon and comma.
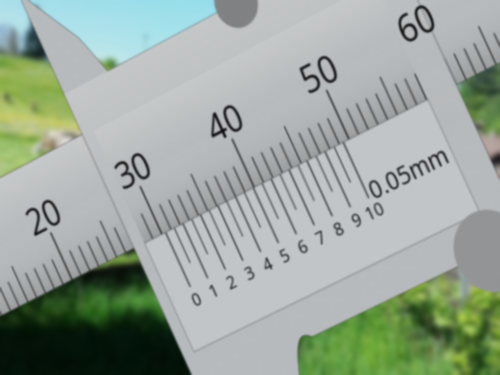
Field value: {"value": 30.4, "unit": "mm"}
